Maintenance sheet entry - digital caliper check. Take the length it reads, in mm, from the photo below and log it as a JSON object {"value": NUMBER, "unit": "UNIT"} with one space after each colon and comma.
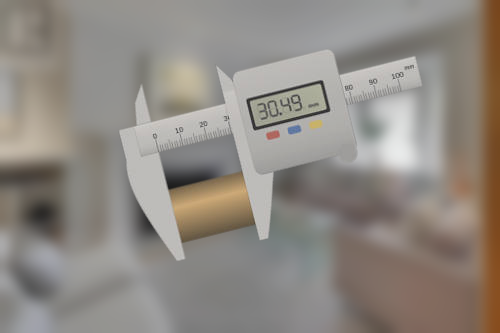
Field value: {"value": 30.49, "unit": "mm"}
